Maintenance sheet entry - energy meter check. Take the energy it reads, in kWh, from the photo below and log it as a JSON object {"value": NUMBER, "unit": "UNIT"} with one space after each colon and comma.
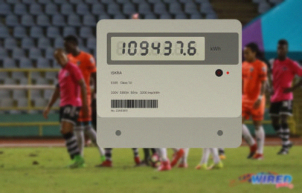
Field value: {"value": 109437.6, "unit": "kWh"}
